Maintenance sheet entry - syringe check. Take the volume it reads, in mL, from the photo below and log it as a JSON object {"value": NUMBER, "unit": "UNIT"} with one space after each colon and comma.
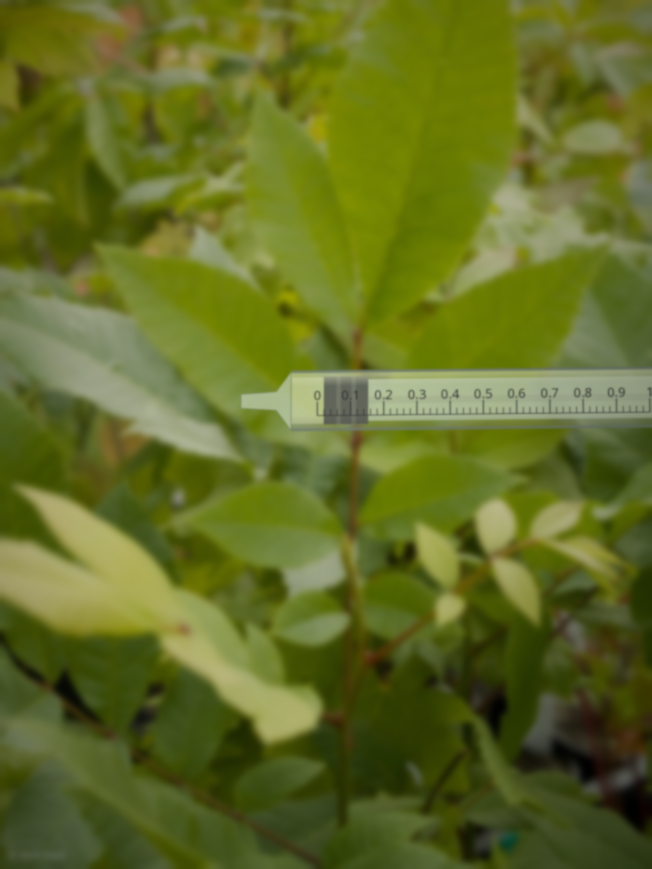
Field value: {"value": 0.02, "unit": "mL"}
